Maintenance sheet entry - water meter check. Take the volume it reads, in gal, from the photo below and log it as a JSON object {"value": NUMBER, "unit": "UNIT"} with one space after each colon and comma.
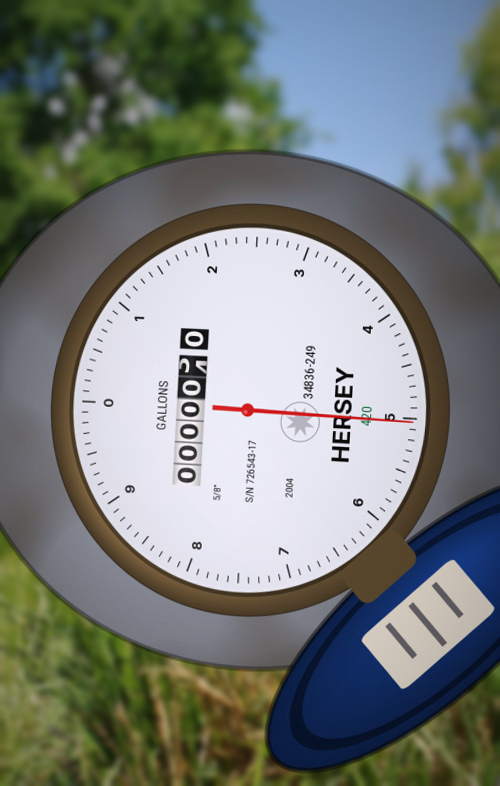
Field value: {"value": 35.0, "unit": "gal"}
